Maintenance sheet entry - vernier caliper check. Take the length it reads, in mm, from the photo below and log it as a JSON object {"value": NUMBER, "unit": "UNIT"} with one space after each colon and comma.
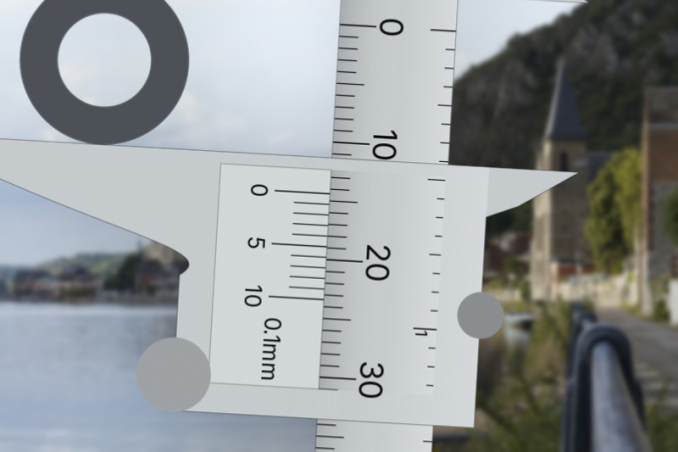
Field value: {"value": 14.4, "unit": "mm"}
